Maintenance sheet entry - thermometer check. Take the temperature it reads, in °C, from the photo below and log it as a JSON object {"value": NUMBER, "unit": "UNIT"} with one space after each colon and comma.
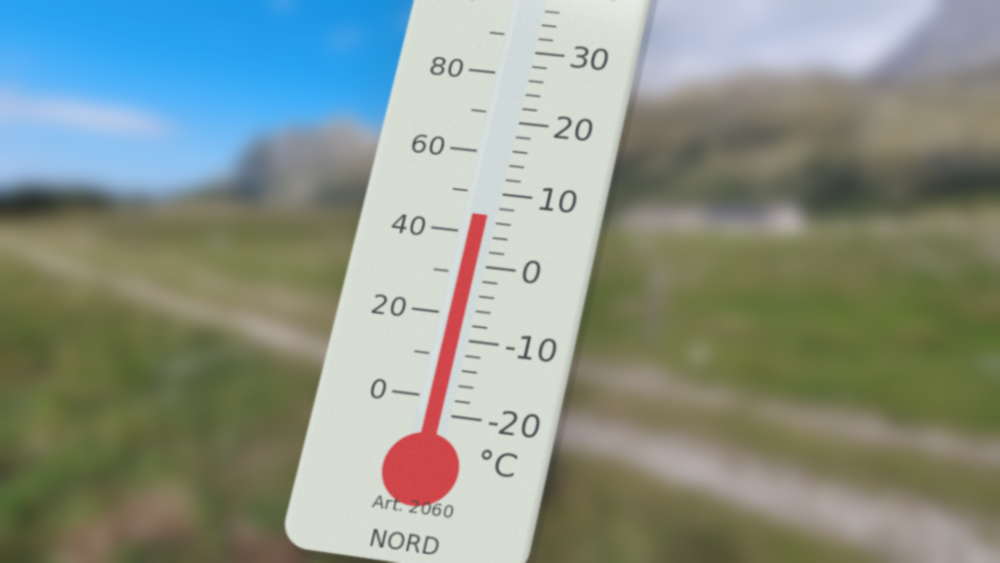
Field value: {"value": 7, "unit": "°C"}
